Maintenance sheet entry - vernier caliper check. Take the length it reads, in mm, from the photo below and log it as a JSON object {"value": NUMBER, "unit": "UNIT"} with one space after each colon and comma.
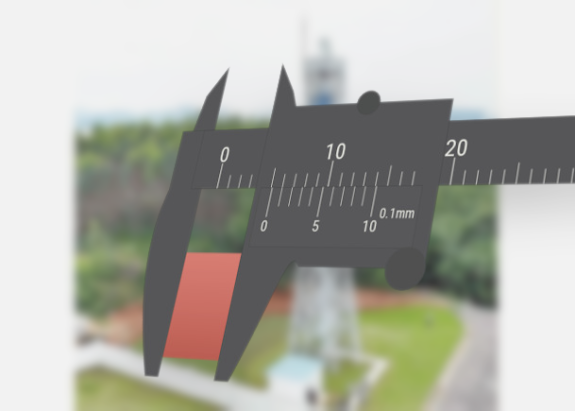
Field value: {"value": 5.1, "unit": "mm"}
